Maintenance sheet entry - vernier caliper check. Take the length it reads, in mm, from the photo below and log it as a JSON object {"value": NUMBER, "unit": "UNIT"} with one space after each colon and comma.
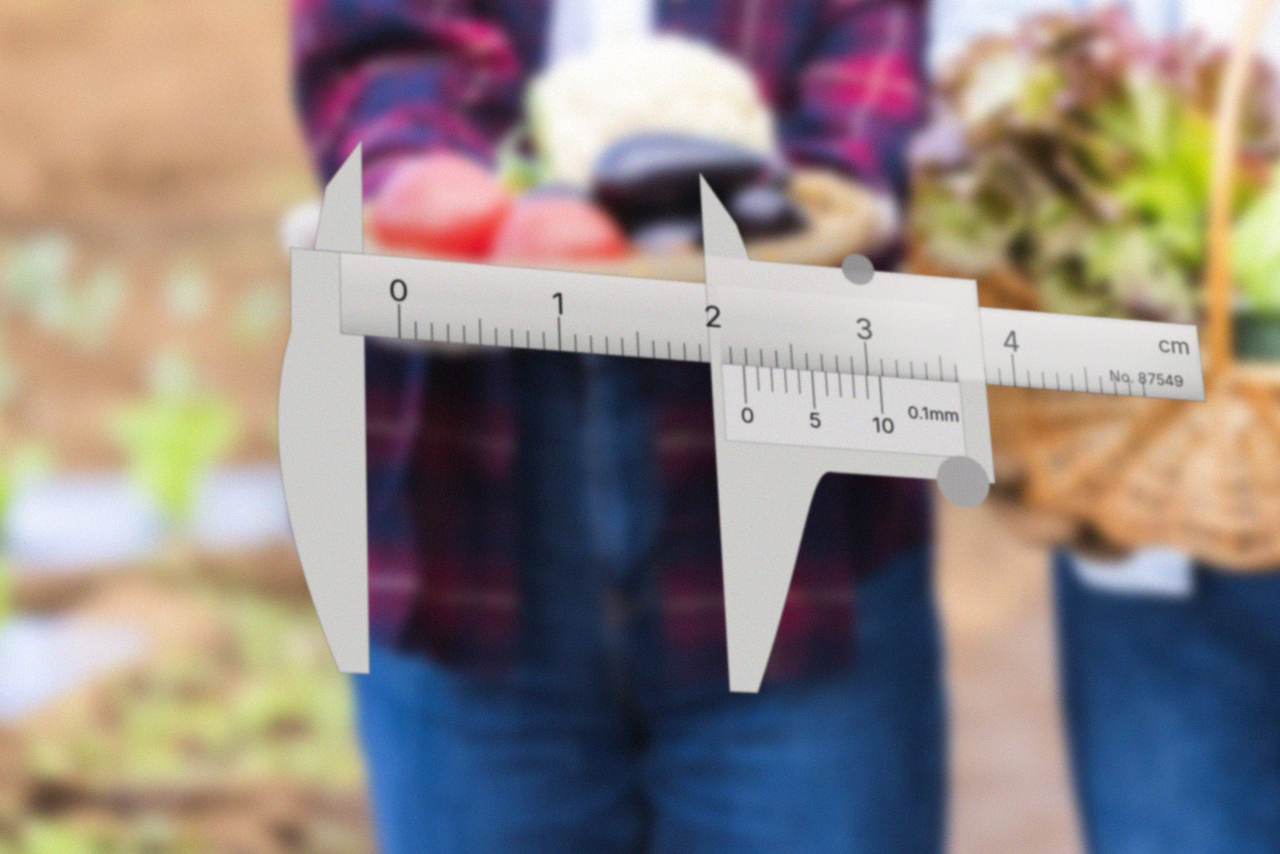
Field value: {"value": 21.8, "unit": "mm"}
